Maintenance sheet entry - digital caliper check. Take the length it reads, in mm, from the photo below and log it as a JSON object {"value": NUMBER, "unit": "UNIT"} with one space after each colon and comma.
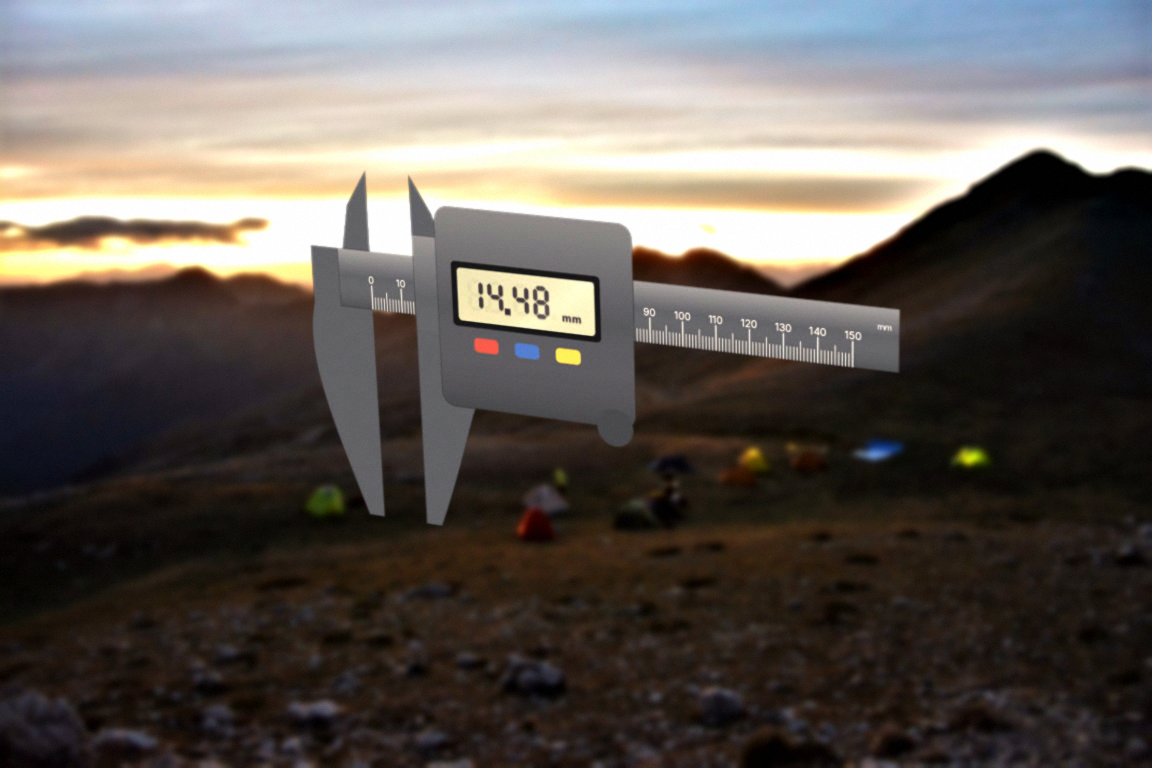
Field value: {"value": 14.48, "unit": "mm"}
